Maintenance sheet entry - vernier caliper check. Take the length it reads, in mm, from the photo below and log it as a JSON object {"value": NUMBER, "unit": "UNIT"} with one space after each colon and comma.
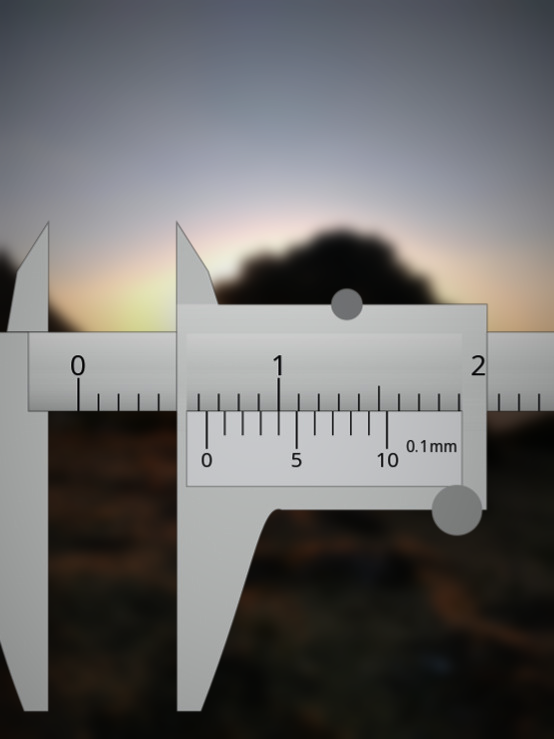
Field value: {"value": 6.4, "unit": "mm"}
